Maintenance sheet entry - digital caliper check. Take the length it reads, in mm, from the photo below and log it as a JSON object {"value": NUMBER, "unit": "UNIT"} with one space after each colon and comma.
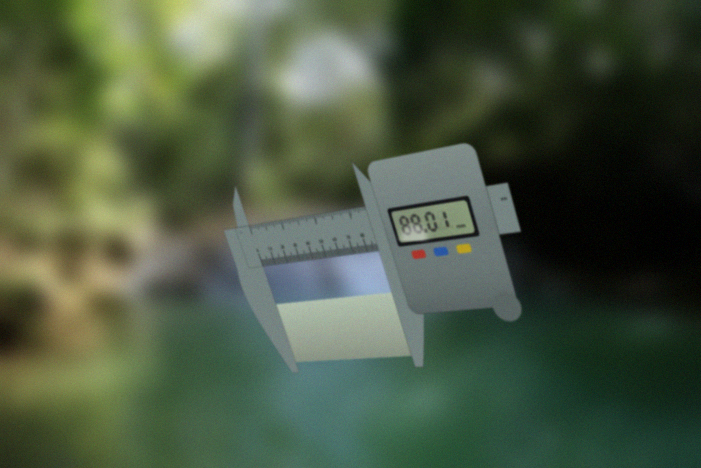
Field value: {"value": 88.01, "unit": "mm"}
